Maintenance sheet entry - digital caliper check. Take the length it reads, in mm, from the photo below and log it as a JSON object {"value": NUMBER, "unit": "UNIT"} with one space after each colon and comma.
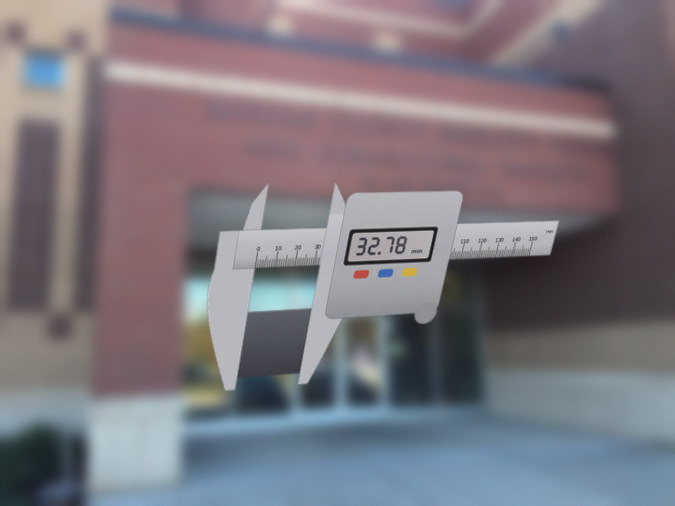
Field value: {"value": 32.78, "unit": "mm"}
